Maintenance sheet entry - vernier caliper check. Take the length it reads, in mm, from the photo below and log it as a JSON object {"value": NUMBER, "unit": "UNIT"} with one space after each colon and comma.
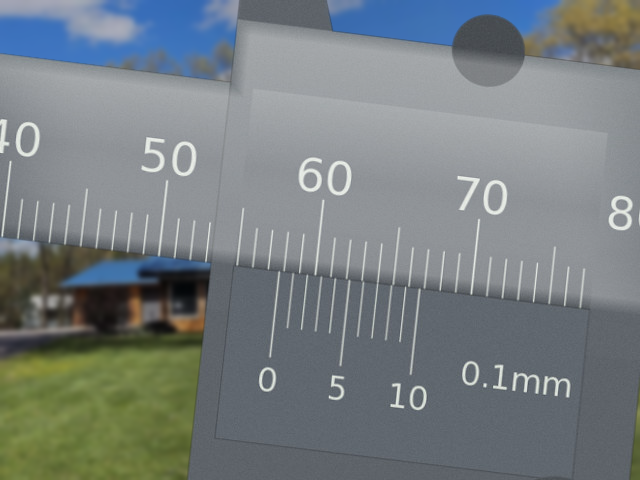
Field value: {"value": 57.7, "unit": "mm"}
